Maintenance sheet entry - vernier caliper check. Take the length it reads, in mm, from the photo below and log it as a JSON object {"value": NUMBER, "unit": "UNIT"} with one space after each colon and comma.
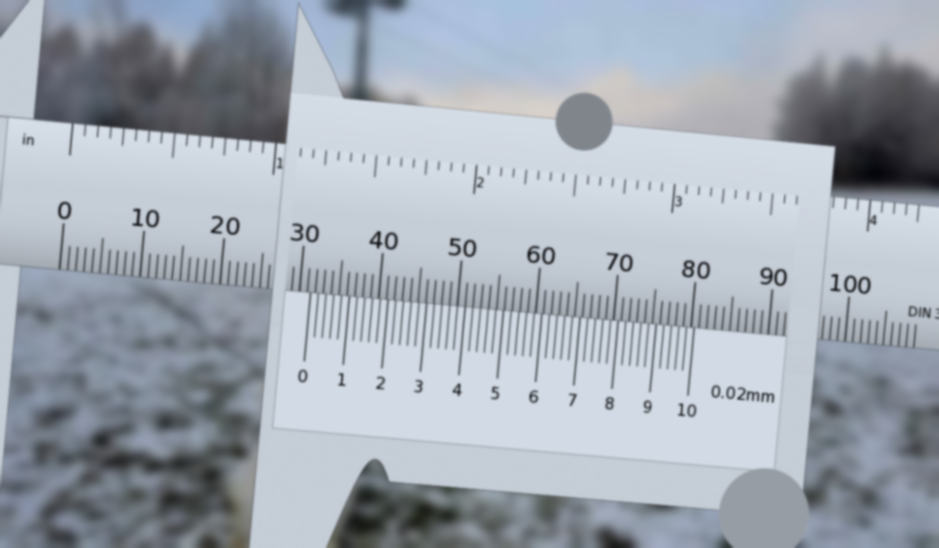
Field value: {"value": 31.4, "unit": "mm"}
